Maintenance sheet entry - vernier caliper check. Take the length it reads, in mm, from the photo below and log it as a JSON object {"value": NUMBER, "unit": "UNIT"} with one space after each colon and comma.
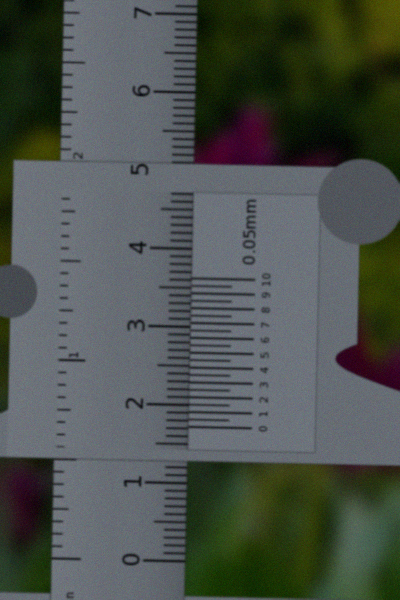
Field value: {"value": 17.2, "unit": "mm"}
